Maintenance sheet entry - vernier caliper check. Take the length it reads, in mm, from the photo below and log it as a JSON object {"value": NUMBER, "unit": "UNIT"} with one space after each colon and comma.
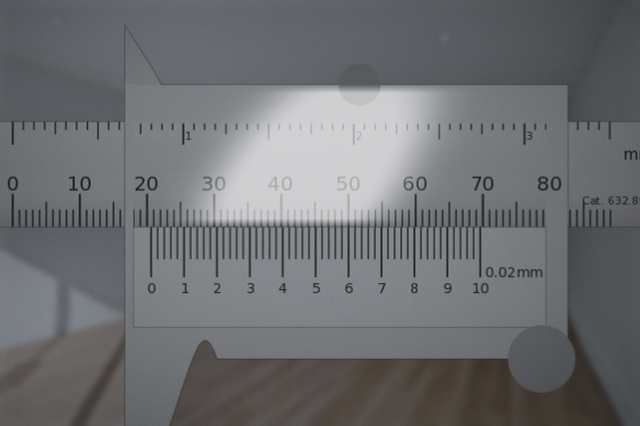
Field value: {"value": 20.6, "unit": "mm"}
